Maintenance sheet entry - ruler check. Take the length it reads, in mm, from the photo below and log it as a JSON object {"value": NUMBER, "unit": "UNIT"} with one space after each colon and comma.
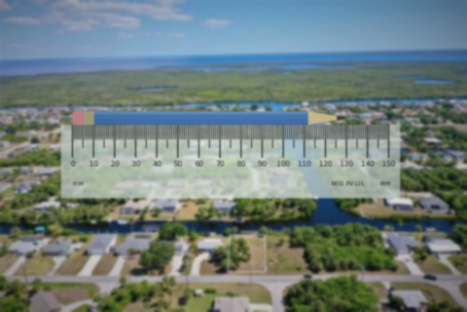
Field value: {"value": 130, "unit": "mm"}
